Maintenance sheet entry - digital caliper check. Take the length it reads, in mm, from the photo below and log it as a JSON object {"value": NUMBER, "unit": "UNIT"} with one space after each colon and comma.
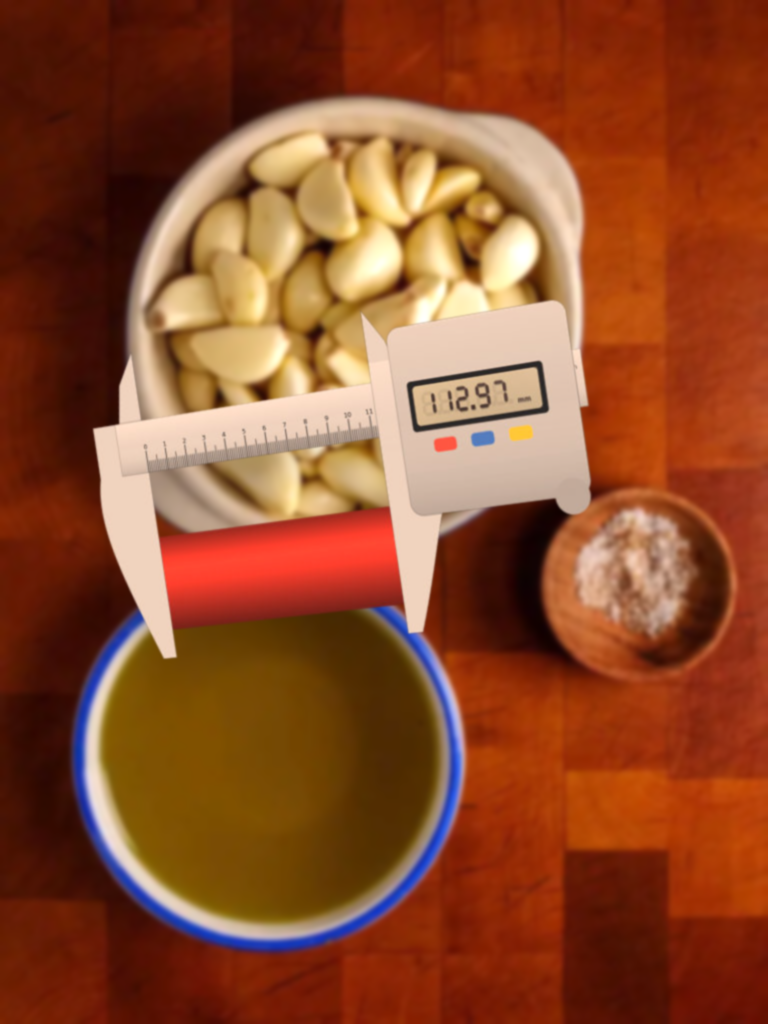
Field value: {"value": 112.97, "unit": "mm"}
